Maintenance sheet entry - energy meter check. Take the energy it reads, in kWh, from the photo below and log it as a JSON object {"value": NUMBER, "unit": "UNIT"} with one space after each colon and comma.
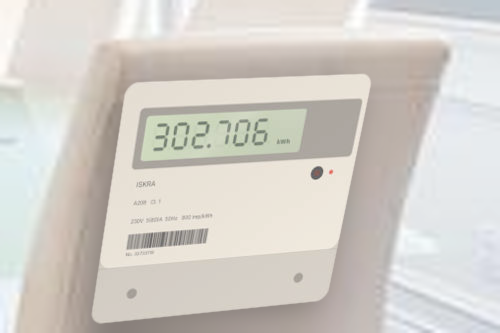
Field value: {"value": 302.706, "unit": "kWh"}
